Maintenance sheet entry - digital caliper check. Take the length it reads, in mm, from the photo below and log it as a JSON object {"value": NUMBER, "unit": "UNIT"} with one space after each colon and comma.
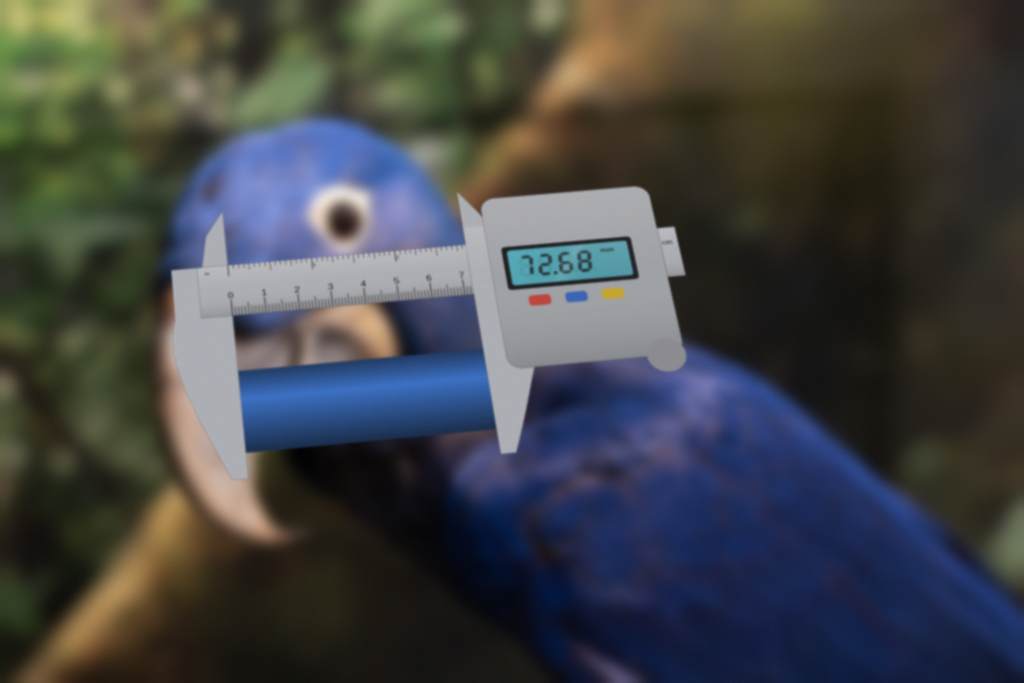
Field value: {"value": 72.68, "unit": "mm"}
